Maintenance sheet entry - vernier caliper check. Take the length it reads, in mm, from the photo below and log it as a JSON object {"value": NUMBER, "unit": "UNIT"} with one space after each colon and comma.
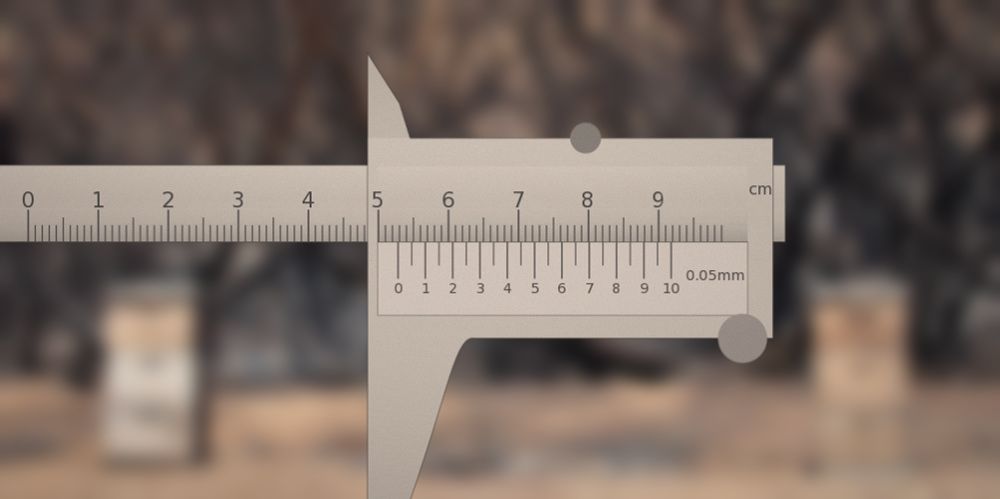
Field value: {"value": 52.8, "unit": "mm"}
